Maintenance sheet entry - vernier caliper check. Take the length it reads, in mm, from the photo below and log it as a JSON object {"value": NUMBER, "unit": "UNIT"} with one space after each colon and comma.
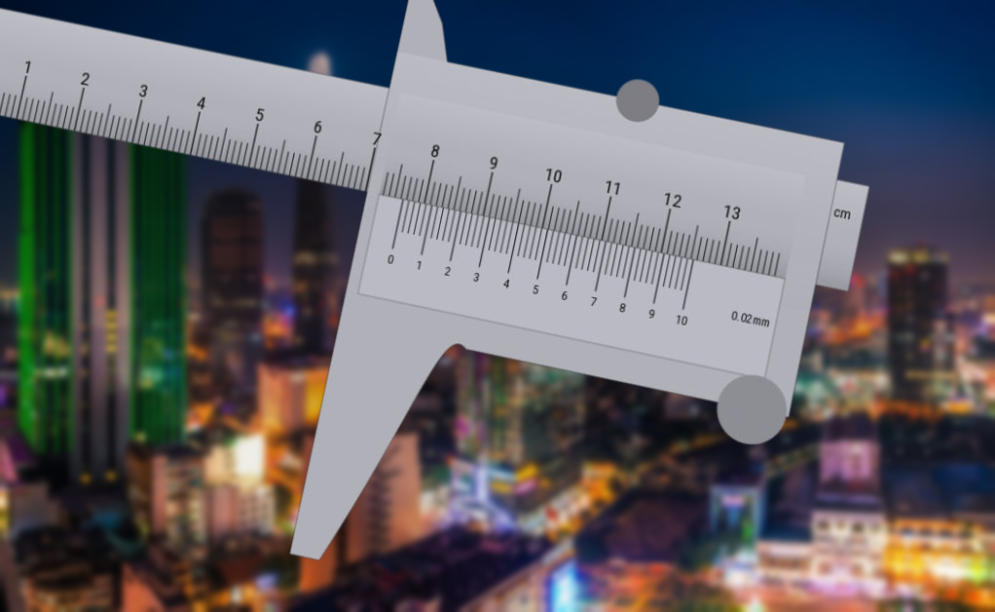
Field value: {"value": 76.4, "unit": "mm"}
